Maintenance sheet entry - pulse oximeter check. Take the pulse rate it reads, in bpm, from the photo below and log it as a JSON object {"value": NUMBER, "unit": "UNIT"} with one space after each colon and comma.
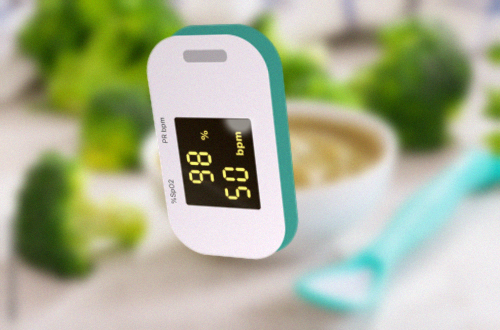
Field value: {"value": 50, "unit": "bpm"}
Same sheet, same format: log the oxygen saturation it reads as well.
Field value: {"value": 98, "unit": "%"}
